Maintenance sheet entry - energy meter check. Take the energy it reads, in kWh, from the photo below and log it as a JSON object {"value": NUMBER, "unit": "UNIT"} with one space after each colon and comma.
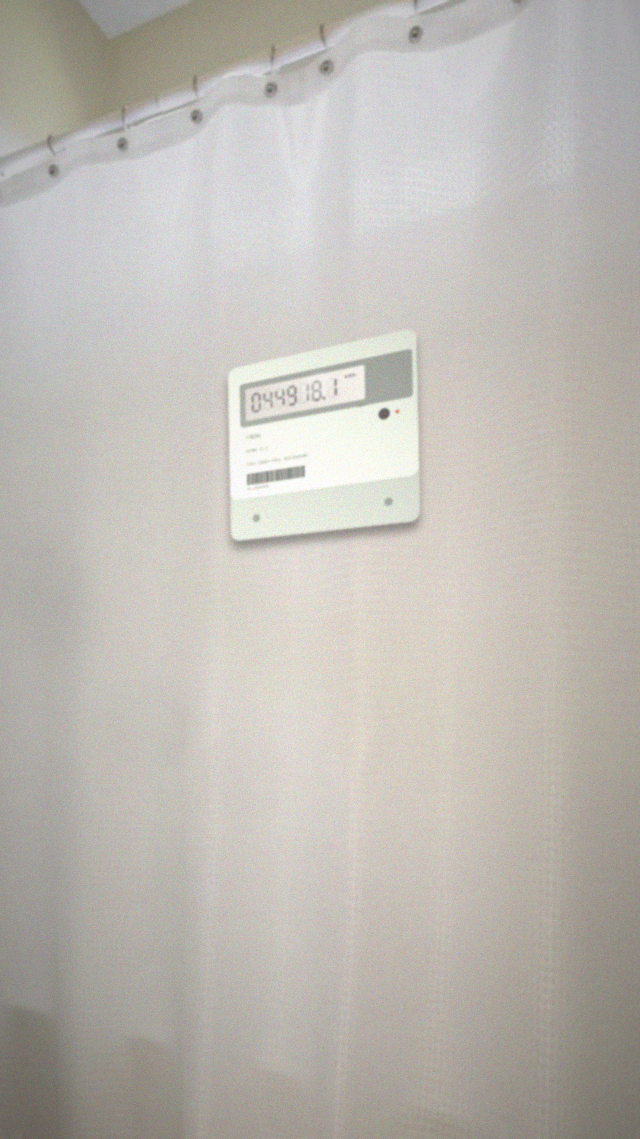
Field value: {"value": 44918.1, "unit": "kWh"}
